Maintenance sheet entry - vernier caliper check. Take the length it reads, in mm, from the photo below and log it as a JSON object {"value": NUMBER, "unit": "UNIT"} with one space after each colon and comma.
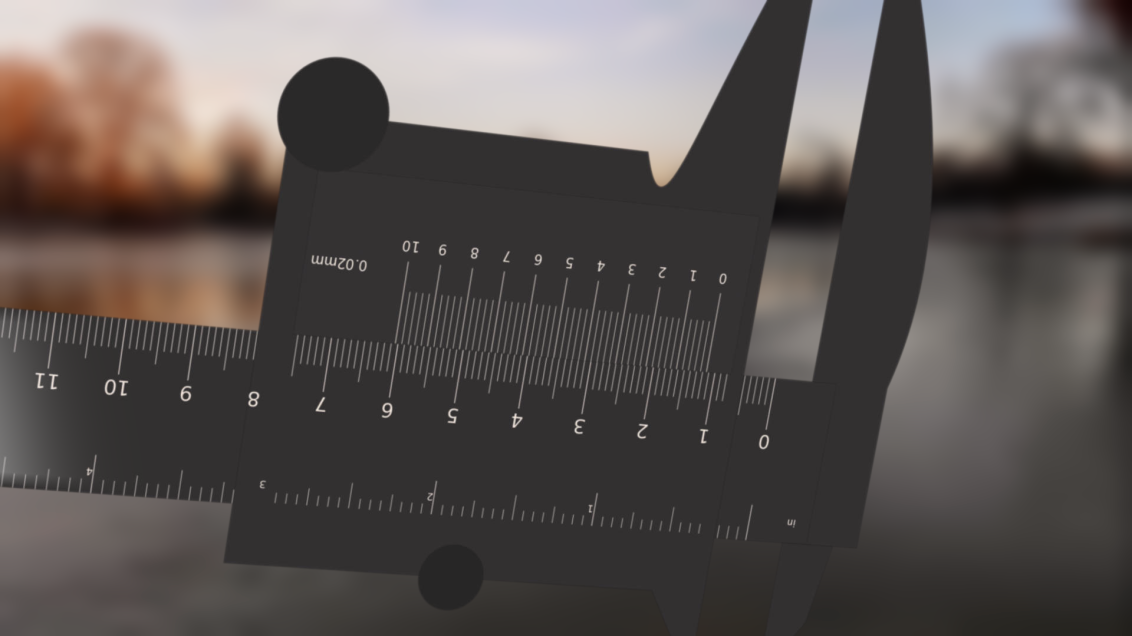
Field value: {"value": 11.4, "unit": "mm"}
